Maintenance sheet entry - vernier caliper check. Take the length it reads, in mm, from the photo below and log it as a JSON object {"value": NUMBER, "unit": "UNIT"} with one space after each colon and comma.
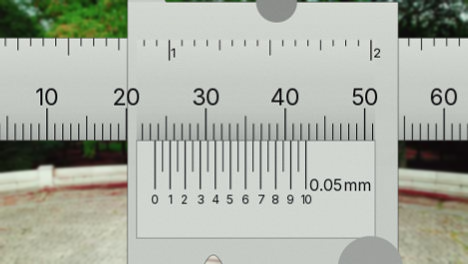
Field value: {"value": 23.6, "unit": "mm"}
